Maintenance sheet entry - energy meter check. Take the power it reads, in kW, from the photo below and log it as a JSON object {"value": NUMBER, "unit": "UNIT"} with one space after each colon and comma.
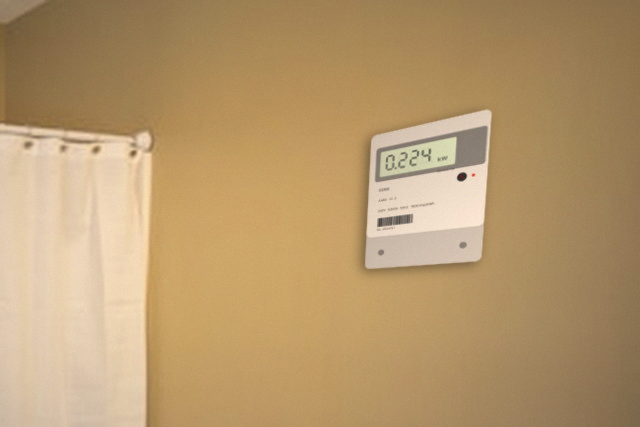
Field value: {"value": 0.224, "unit": "kW"}
